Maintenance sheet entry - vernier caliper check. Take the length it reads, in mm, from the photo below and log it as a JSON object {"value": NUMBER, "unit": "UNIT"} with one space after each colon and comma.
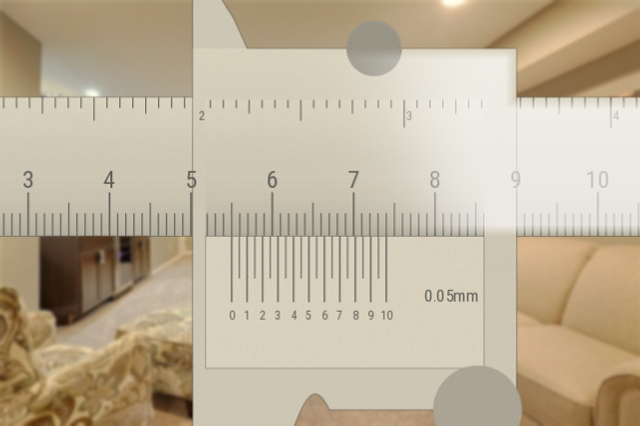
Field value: {"value": 55.0, "unit": "mm"}
